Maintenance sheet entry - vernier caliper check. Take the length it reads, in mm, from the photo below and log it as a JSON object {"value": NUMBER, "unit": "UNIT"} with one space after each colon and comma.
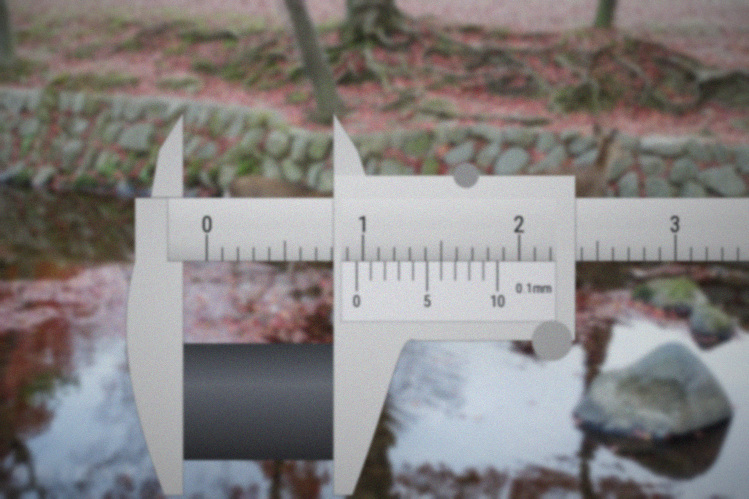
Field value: {"value": 9.6, "unit": "mm"}
